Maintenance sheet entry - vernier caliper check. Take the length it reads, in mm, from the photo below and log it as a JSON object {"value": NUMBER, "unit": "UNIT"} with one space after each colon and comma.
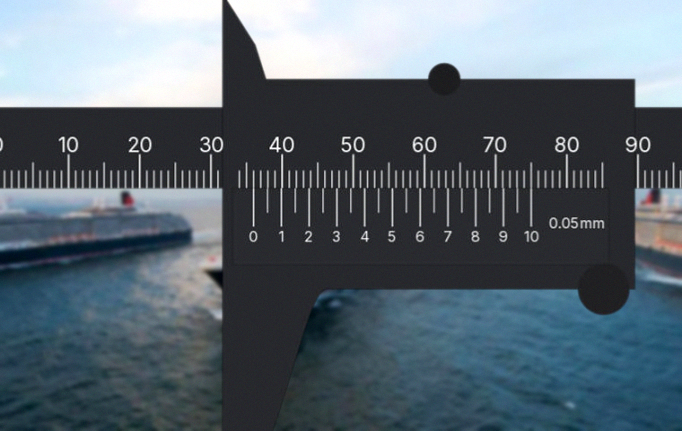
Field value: {"value": 36.0, "unit": "mm"}
